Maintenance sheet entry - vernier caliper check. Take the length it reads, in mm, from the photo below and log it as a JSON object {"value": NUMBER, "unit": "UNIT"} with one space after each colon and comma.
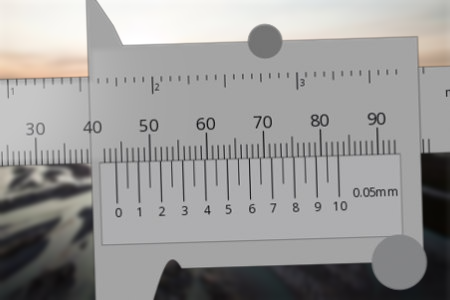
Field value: {"value": 44.0, "unit": "mm"}
